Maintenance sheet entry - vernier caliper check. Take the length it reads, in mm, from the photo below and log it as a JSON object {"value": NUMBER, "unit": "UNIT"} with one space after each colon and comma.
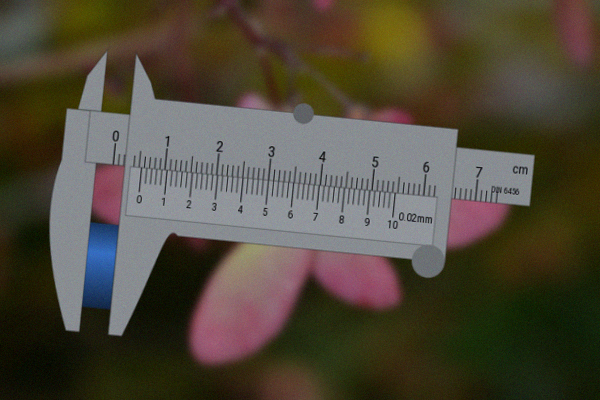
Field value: {"value": 5.5, "unit": "mm"}
